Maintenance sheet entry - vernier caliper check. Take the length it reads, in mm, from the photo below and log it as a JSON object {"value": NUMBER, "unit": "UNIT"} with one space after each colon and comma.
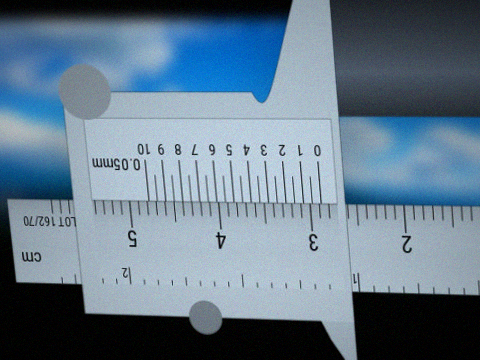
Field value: {"value": 28.8, "unit": "mm"}
